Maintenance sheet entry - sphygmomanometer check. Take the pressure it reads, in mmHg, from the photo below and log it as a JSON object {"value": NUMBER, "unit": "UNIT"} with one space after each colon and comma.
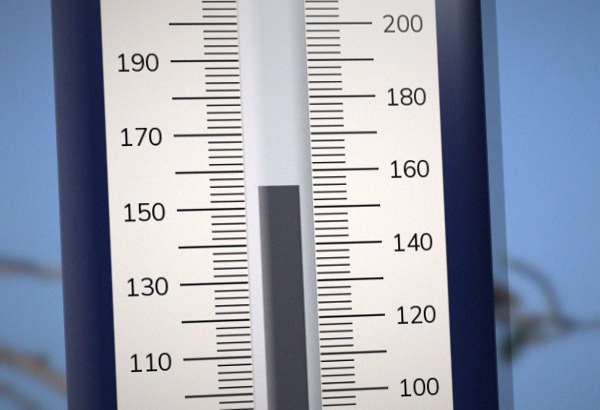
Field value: {"value": 156, "unit": "mmHg"}
